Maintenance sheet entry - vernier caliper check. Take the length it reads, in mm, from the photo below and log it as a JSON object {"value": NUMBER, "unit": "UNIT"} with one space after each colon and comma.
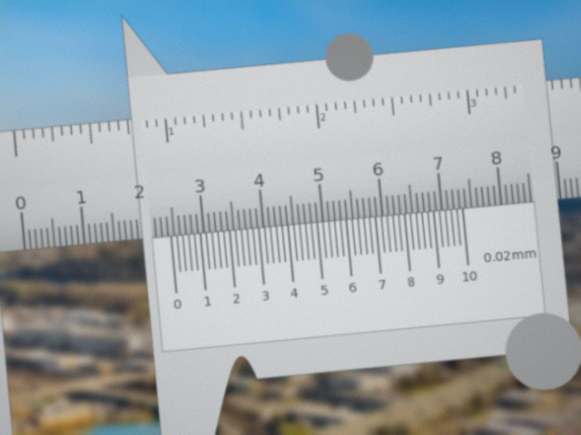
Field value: {"value": 24.5, "unit": "mm"}
